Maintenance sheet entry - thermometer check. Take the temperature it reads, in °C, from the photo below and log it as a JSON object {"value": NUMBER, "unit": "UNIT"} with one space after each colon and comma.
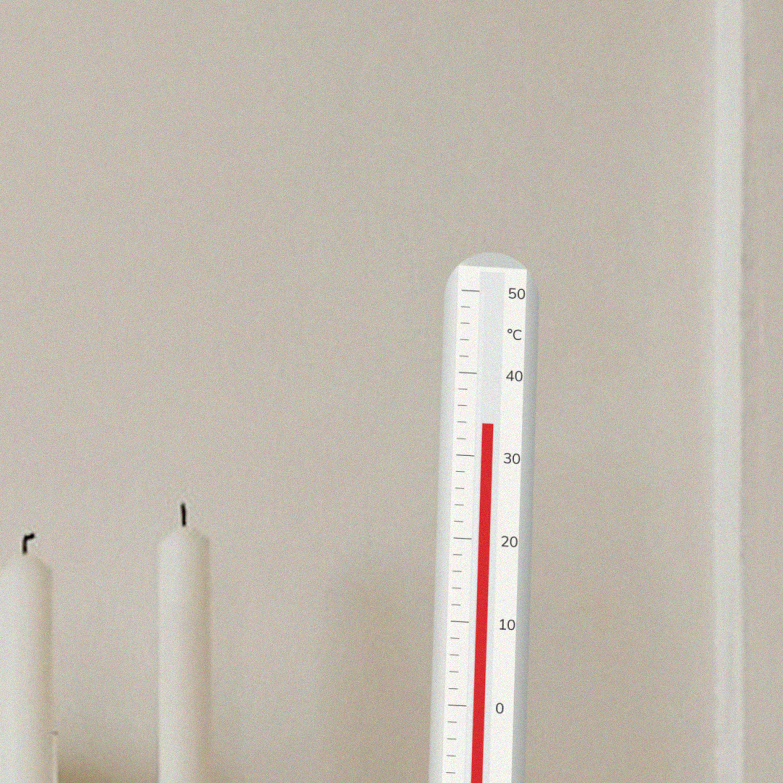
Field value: {"value": 34, "unit": "°C"}
